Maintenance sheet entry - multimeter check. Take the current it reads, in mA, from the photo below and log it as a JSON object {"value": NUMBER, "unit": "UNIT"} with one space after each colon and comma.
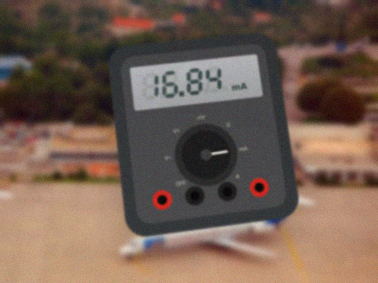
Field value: {"value": 16.84, "unit": "mA"}
